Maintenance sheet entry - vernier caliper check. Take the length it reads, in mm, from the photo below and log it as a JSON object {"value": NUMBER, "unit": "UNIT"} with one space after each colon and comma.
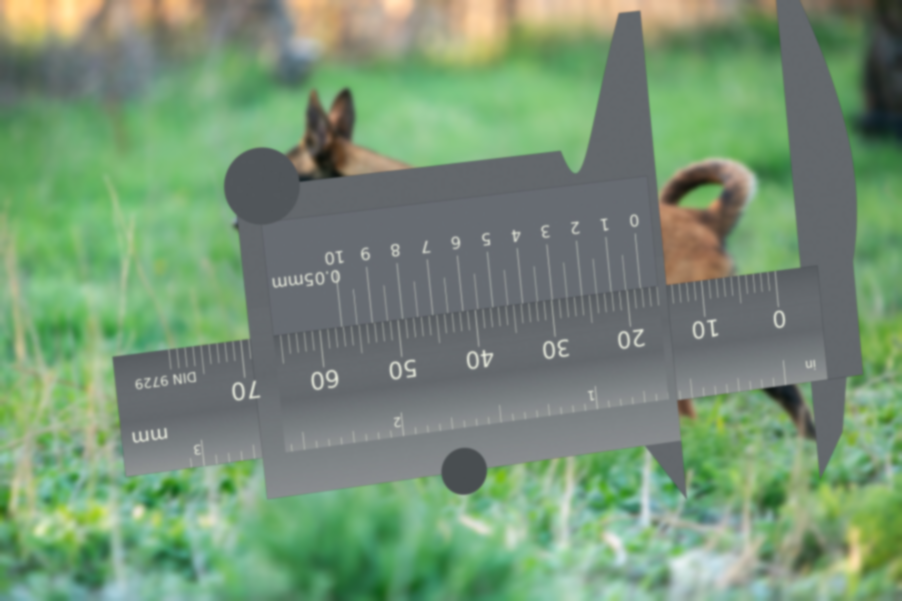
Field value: {"value": 18.2, "unit": "mm"}
